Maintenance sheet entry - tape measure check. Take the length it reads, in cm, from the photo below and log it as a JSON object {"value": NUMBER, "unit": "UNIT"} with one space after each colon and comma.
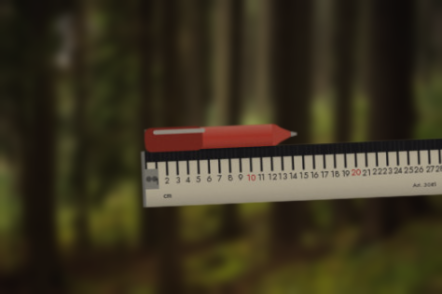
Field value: {"value": 14.5, "unit": "cm"}
